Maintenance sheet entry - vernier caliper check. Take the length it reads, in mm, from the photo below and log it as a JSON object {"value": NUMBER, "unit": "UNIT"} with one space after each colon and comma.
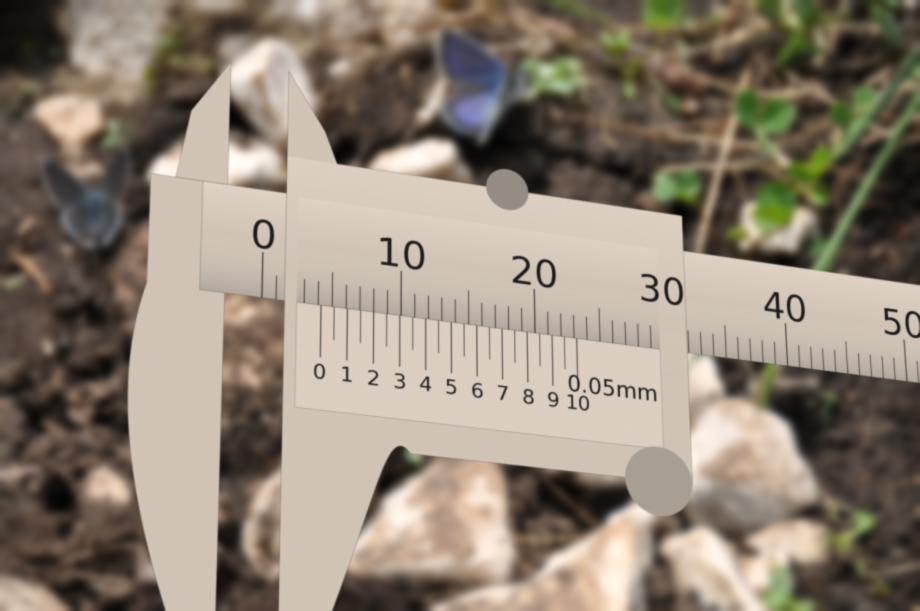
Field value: {"value": 4.2, "unit": "mm"}
